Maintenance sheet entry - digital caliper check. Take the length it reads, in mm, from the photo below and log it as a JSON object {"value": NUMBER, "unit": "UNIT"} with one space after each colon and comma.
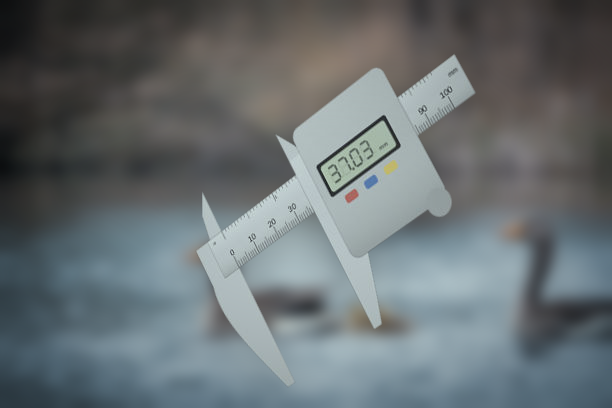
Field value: {"value": 37.03, "unit": "mm"}
